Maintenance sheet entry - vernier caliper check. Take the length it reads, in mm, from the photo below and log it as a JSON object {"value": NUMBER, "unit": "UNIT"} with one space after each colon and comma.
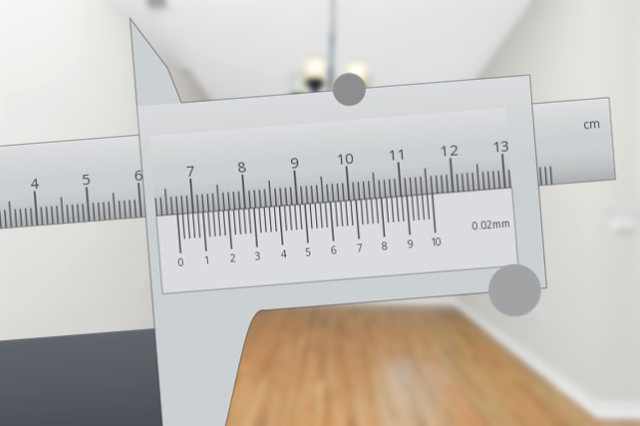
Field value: {"value": 67.0, "unit": "mm"}
